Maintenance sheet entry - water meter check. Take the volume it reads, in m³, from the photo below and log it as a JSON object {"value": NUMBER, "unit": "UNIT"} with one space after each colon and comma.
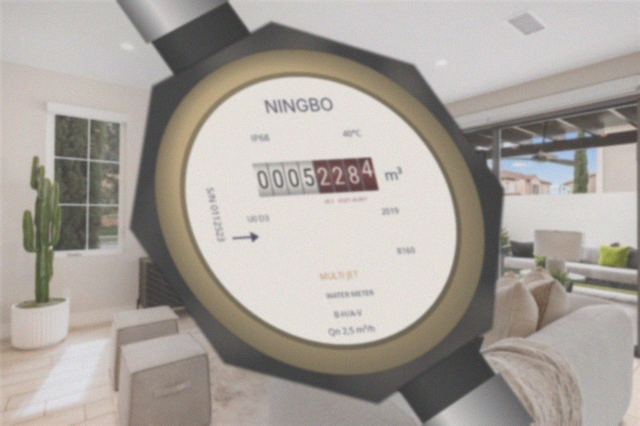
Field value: {"value": 5.2284, "unit": "m³"}
